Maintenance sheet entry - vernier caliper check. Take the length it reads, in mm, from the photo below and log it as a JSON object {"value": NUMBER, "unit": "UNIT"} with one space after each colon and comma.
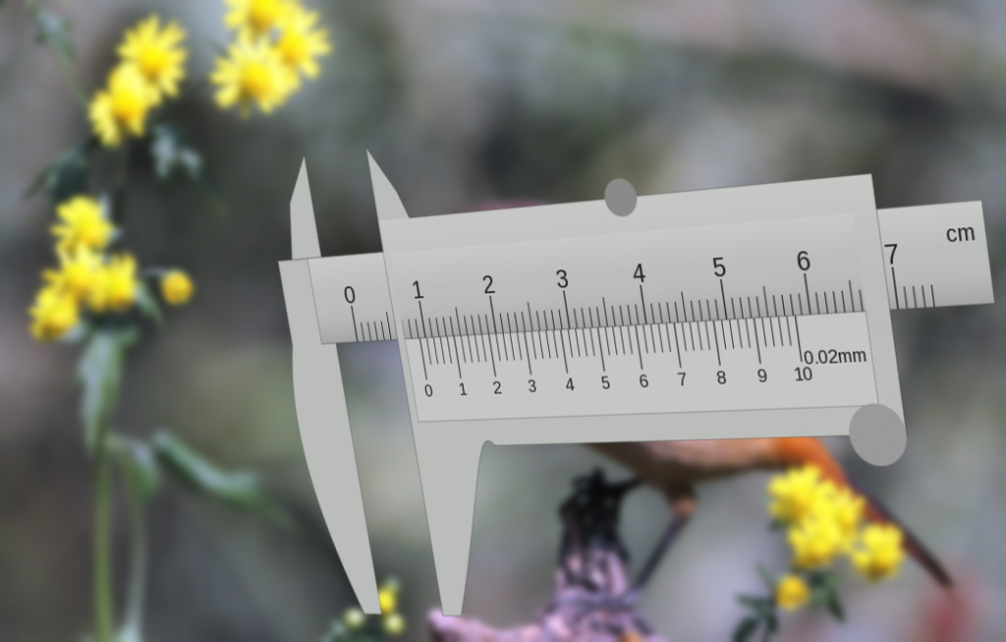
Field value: {"value": 9.2, "unit": "mm"}
